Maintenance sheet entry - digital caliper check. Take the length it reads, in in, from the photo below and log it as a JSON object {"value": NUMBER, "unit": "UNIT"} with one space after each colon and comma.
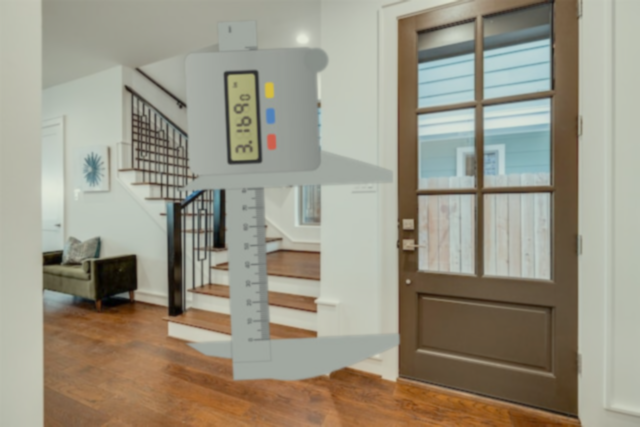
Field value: {"value": 3.1690, "unit": "in"}
